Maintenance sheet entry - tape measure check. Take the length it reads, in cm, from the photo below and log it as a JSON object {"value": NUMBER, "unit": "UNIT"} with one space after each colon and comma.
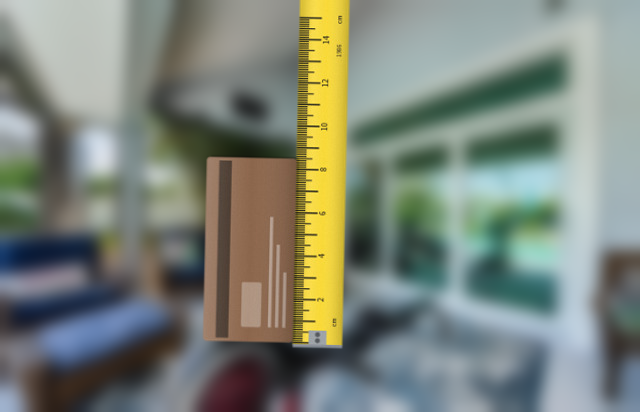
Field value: {"value": 8.5, "unit": "cm"}
